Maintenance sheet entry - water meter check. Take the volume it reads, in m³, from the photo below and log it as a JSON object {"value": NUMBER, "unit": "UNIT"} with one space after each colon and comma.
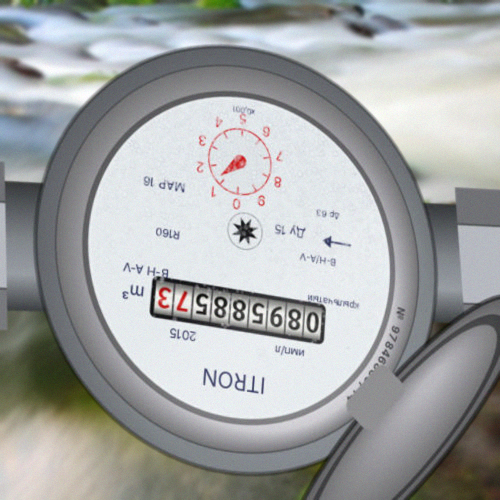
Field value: {"value": 895885.731, "unit": "m³"}
